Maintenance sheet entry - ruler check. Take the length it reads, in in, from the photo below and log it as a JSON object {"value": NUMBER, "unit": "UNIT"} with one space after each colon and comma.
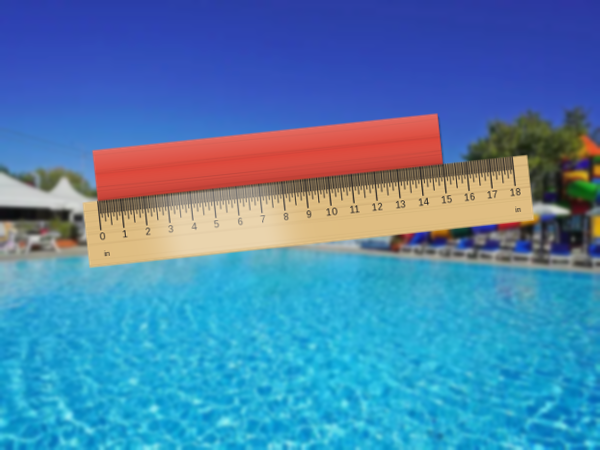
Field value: {"value": 15, "unit": "in"}
